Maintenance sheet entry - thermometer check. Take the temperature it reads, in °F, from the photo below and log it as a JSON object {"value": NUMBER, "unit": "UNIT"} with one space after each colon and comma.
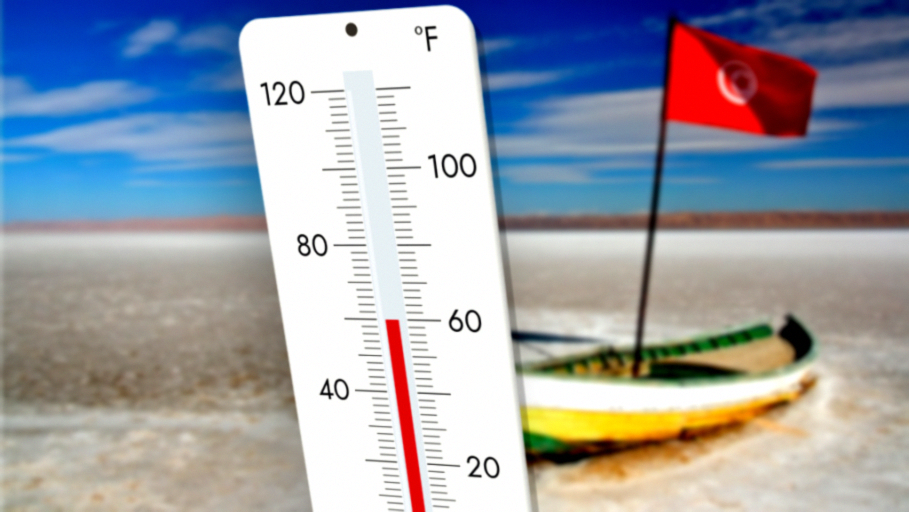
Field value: {"value": 60, "unit": "°F"}
